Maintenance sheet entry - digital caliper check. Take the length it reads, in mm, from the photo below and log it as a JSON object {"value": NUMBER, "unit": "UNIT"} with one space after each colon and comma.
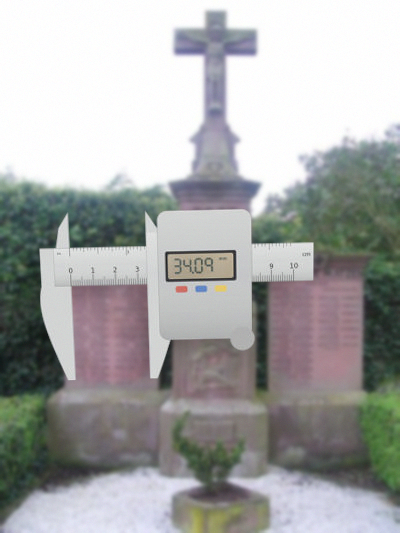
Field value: {"value": 34.09, "unit": "mm"}
